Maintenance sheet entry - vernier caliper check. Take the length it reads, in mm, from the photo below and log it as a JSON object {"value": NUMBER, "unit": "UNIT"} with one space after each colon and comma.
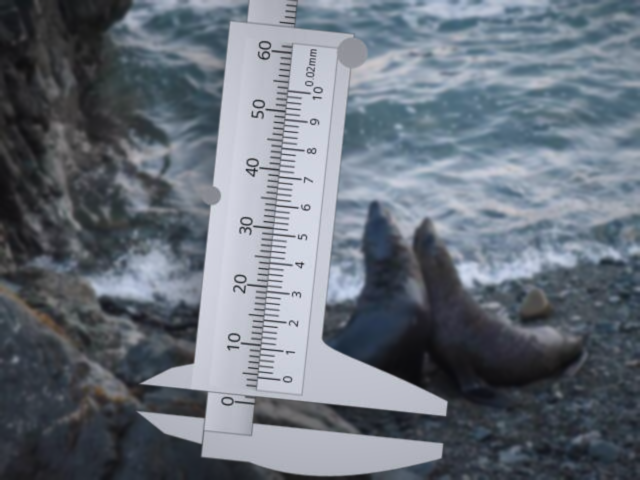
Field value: {"value": 4.5, "unit": "mm"}
